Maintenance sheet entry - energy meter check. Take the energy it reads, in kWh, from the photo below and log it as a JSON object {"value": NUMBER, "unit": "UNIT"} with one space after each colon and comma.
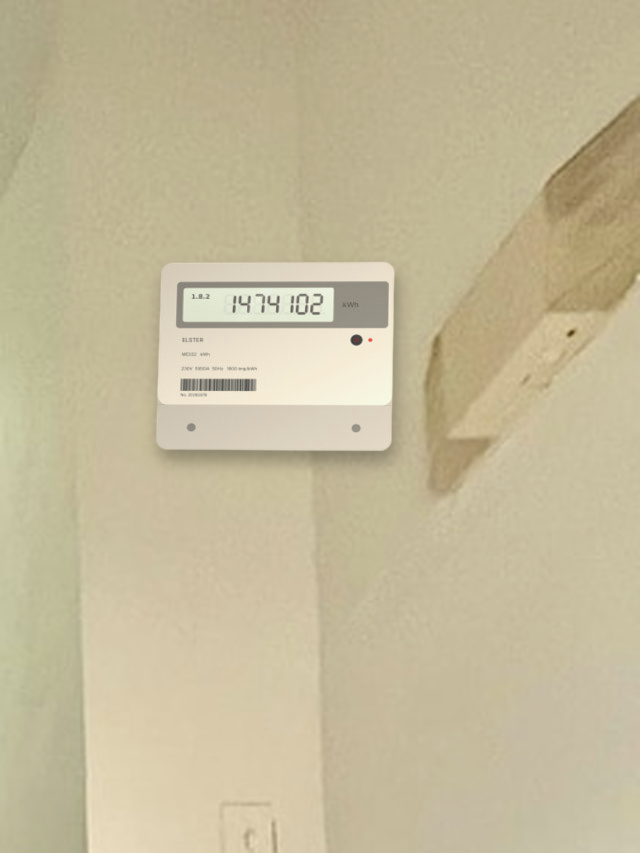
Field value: {"value": 1474102, "unit": "kWh"}
